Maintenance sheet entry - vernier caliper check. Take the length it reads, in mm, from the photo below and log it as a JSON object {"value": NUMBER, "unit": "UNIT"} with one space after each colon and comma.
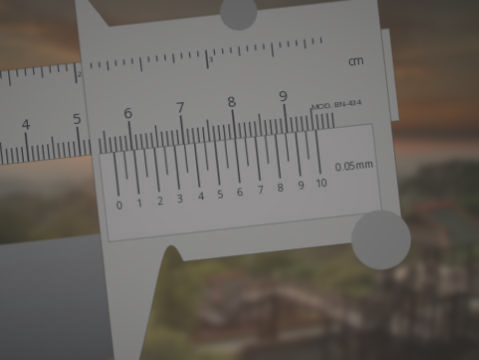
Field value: {"value": 56.5, "unit": "mm"}
